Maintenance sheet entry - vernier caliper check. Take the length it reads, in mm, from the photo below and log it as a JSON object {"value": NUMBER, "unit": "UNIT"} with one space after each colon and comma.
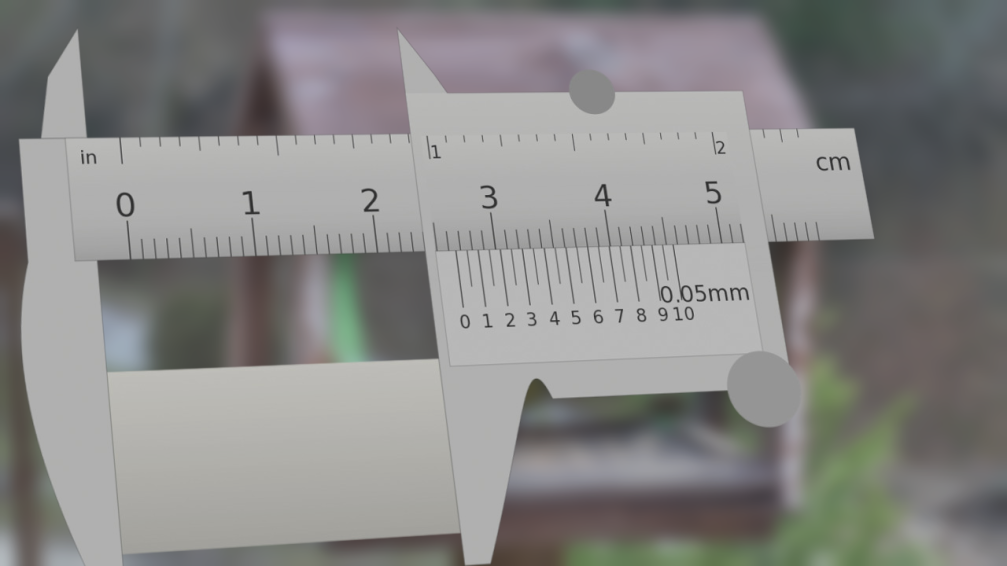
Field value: {"value": 26.6, "unit": "mm"}
